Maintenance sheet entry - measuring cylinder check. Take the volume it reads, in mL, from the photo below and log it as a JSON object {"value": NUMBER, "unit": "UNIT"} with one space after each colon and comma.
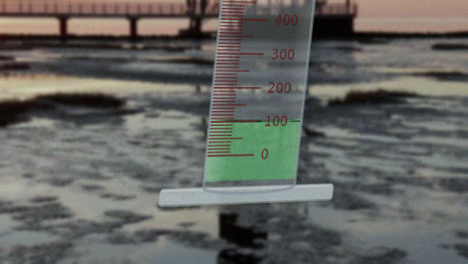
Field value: {"value": 100, "unit": "mL"}
